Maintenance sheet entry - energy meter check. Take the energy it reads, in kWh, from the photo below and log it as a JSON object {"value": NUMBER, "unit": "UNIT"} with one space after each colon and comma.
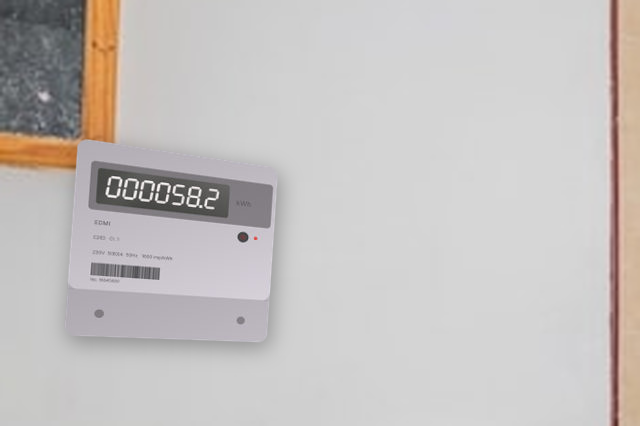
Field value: {"value": 58.2, "unit": "kWh"}
